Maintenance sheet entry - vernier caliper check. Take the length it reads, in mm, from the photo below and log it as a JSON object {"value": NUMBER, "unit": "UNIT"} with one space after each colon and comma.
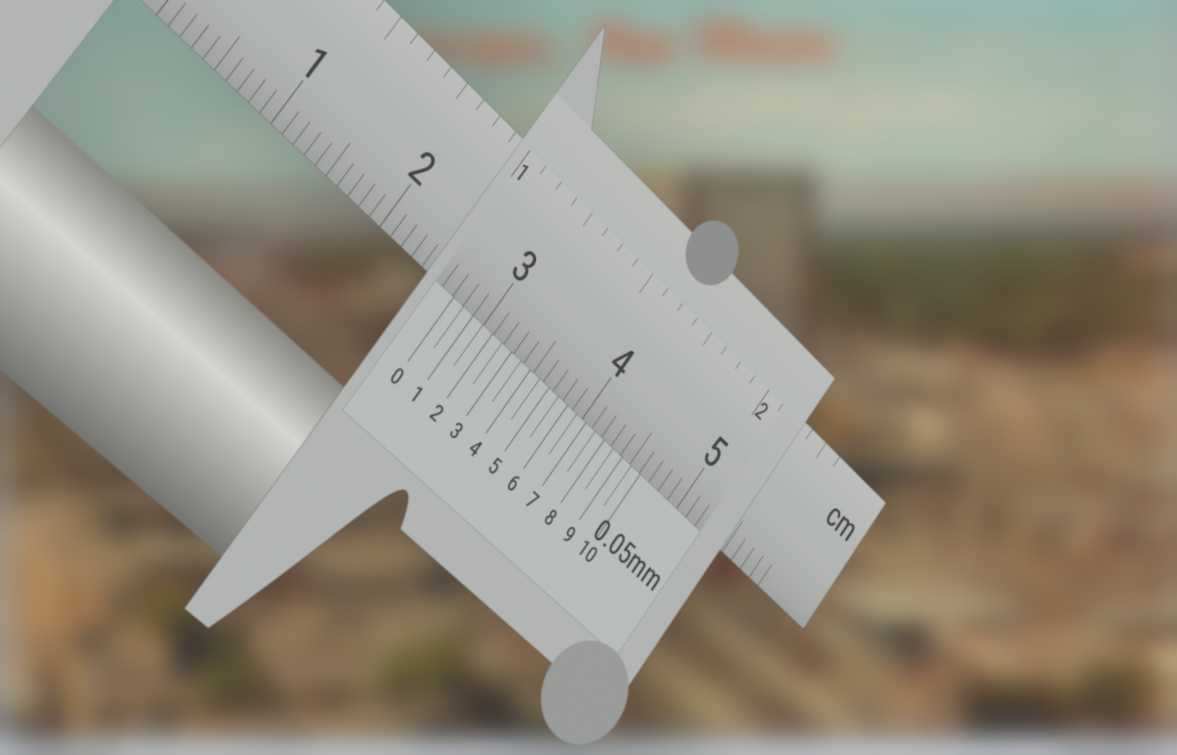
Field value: {"value": 27.1, "unit": "mm"}
